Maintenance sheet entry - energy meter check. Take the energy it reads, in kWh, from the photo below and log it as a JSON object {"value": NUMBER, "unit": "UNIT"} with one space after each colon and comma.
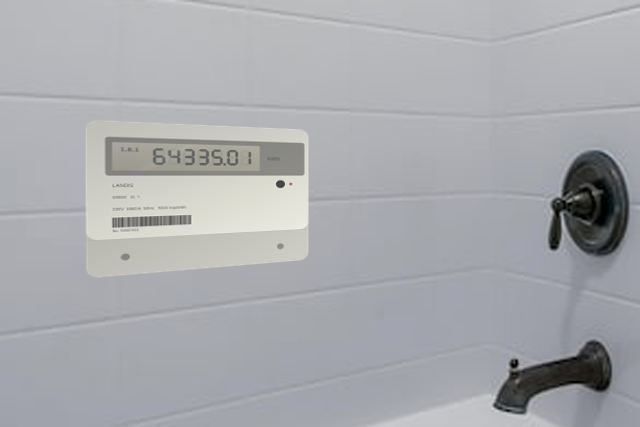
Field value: {"value": 64335.01, "unit": "kWh"}
